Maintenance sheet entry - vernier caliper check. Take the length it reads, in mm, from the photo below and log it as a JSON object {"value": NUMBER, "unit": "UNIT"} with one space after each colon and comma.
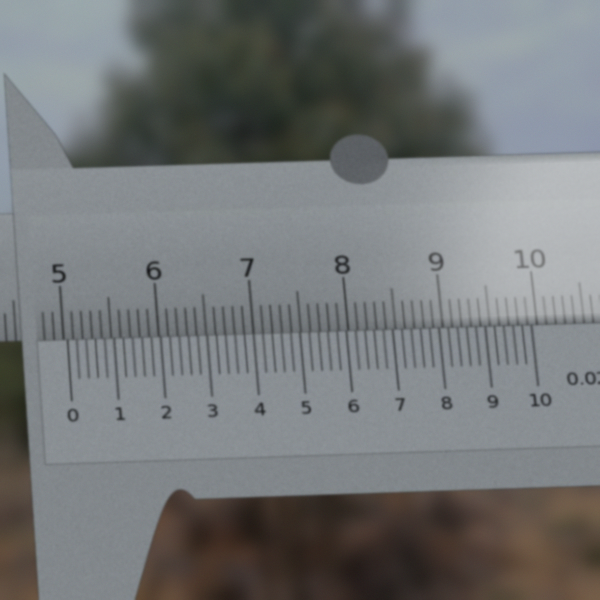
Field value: {"value": 50.4, "unit": "mm"}
